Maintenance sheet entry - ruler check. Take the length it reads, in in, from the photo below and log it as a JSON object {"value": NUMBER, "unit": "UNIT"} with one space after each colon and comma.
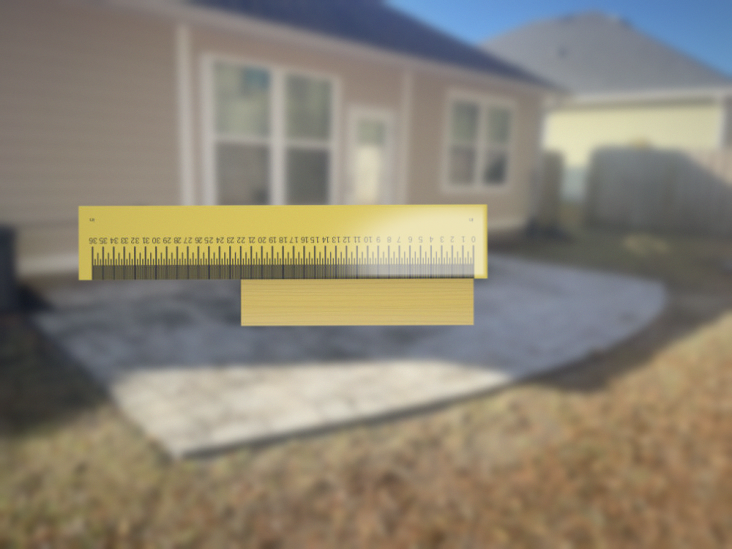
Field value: {"value": 22, "unit": "in"}
